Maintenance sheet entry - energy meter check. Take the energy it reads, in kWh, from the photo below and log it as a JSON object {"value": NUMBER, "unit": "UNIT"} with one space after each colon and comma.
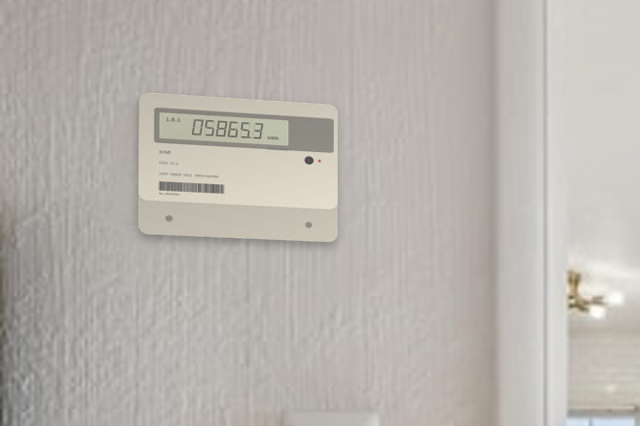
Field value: {"value": 5865.3, "unit": "kWh"}
